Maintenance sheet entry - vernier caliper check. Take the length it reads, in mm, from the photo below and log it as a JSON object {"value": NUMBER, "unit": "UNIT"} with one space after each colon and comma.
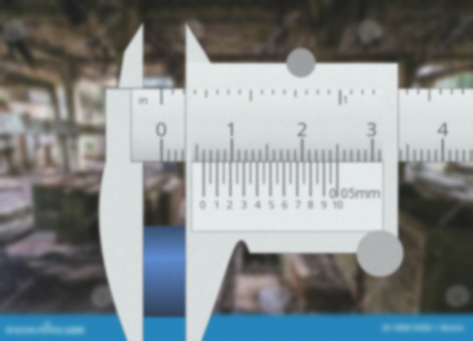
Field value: {"value": 6.0, "unit": "mm"}
